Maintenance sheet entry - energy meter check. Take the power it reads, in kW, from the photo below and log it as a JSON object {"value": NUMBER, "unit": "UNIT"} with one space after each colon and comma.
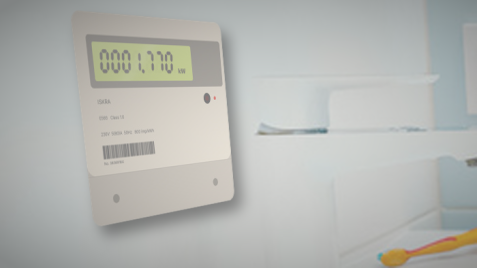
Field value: {"value": 1.770, "unit": "kW"}
